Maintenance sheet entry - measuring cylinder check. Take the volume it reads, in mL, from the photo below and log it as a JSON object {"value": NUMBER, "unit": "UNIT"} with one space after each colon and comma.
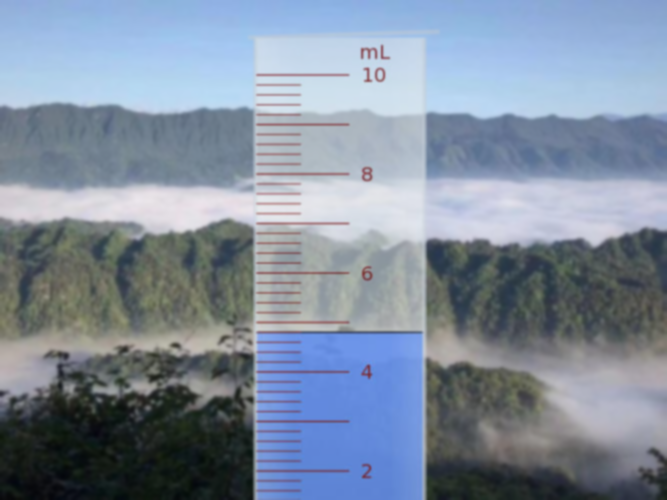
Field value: {"value": 4.8, "unit": "mL"}
